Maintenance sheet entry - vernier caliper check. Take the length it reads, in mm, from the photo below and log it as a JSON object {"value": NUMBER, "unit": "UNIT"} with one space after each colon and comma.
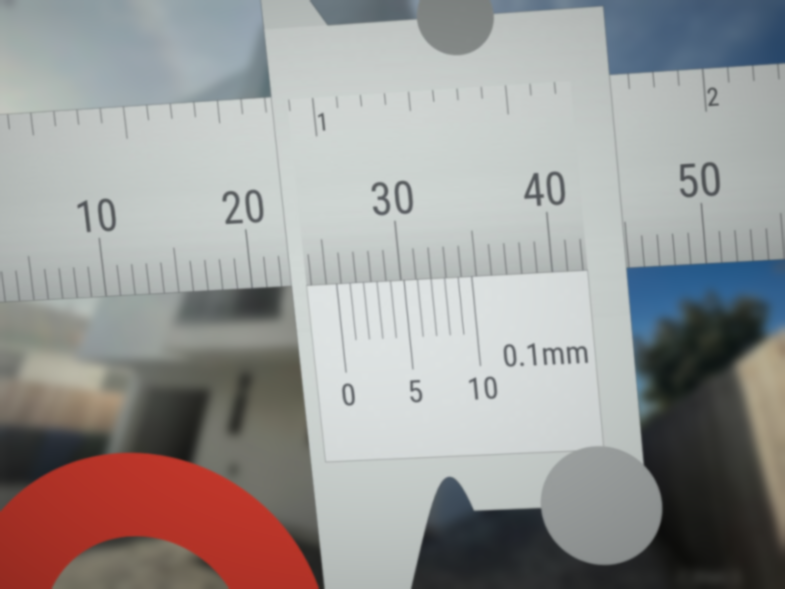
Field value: {"value": 25.7, "unit": "mm"}
